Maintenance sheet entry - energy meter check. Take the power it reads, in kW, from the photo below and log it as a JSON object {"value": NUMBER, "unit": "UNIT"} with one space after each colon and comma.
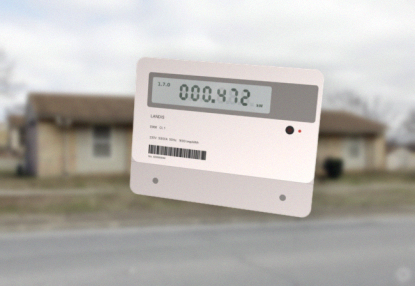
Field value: {"value": 0.472, "unit": "kW"}
